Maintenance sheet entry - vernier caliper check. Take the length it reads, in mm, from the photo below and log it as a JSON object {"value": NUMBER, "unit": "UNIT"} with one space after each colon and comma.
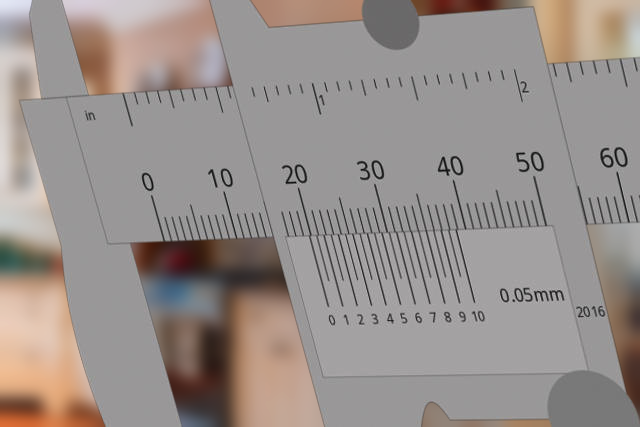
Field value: {"value": 19.8, "unit": "mm"}
